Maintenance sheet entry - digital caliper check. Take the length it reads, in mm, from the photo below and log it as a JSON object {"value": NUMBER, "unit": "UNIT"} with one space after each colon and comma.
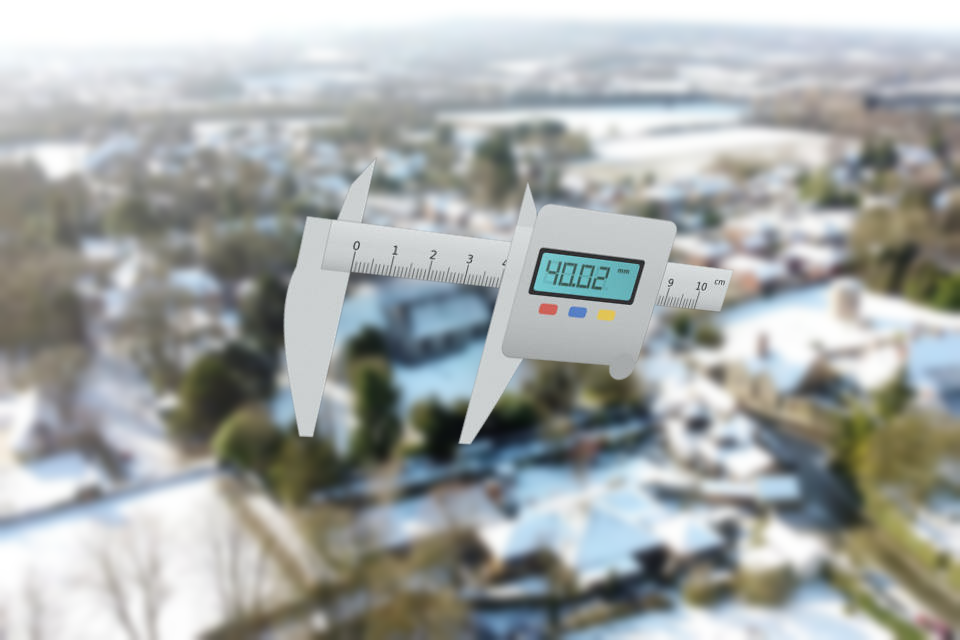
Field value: {"value": 40.02, "unit": "mm"}
